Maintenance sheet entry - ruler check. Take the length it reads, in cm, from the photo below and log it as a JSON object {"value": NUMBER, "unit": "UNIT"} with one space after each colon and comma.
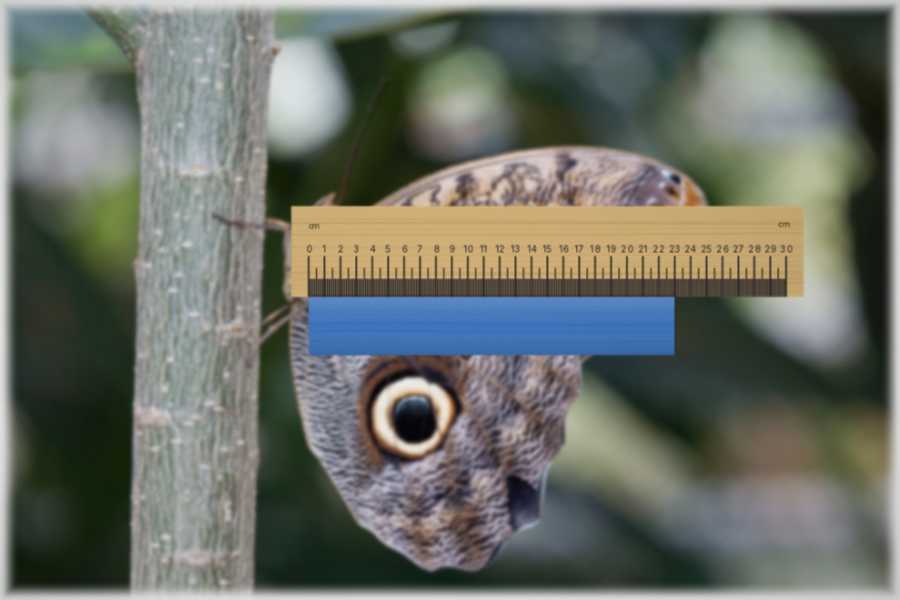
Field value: {"value": 23, "unit": "cm"}
